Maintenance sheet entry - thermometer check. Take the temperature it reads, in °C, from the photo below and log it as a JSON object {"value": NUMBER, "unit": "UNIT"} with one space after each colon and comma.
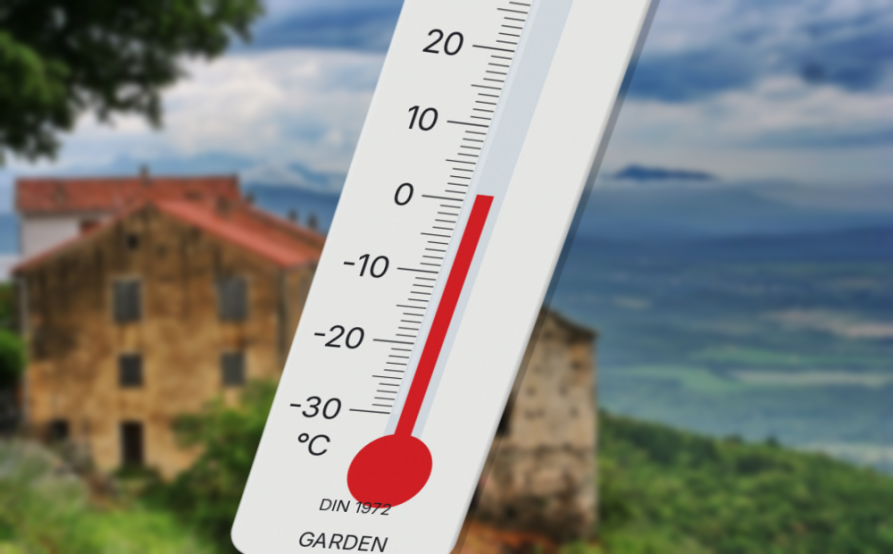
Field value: {"value": 1, "unit": "°C"}
